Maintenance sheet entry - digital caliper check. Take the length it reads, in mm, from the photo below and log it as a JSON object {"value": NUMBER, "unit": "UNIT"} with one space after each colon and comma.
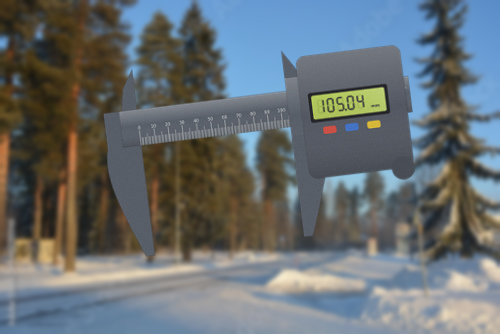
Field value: {"value": 105.04, "unit": "mm"}
